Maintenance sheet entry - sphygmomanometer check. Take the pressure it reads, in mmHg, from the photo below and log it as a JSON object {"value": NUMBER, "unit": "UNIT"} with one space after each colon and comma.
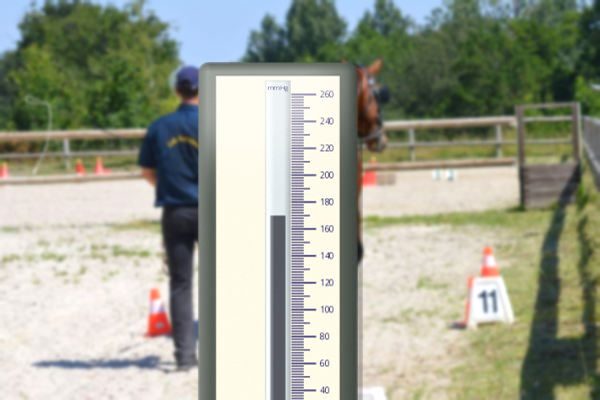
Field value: {"value": 170, "unit": "mmHg"}
